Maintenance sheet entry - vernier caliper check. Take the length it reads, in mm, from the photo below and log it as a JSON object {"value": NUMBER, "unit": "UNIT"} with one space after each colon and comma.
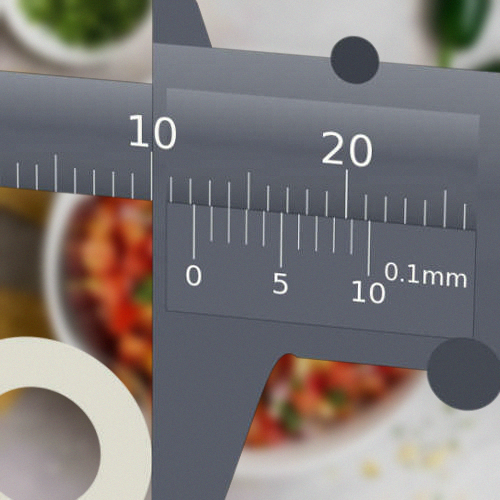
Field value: {"value": 12.2, "unit": "mm"}
